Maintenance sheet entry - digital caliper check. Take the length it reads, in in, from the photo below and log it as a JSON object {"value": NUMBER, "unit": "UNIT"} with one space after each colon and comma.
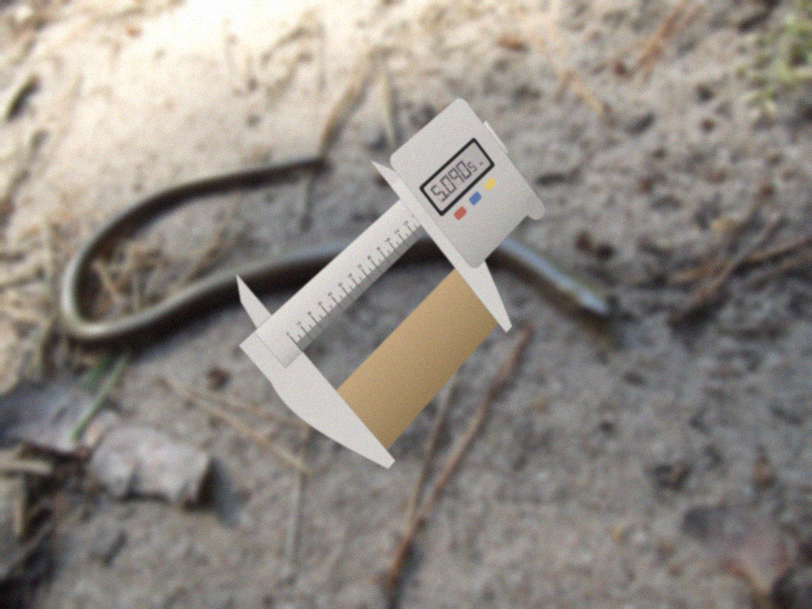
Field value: {"value": 5.0905, "unit": "in"}
